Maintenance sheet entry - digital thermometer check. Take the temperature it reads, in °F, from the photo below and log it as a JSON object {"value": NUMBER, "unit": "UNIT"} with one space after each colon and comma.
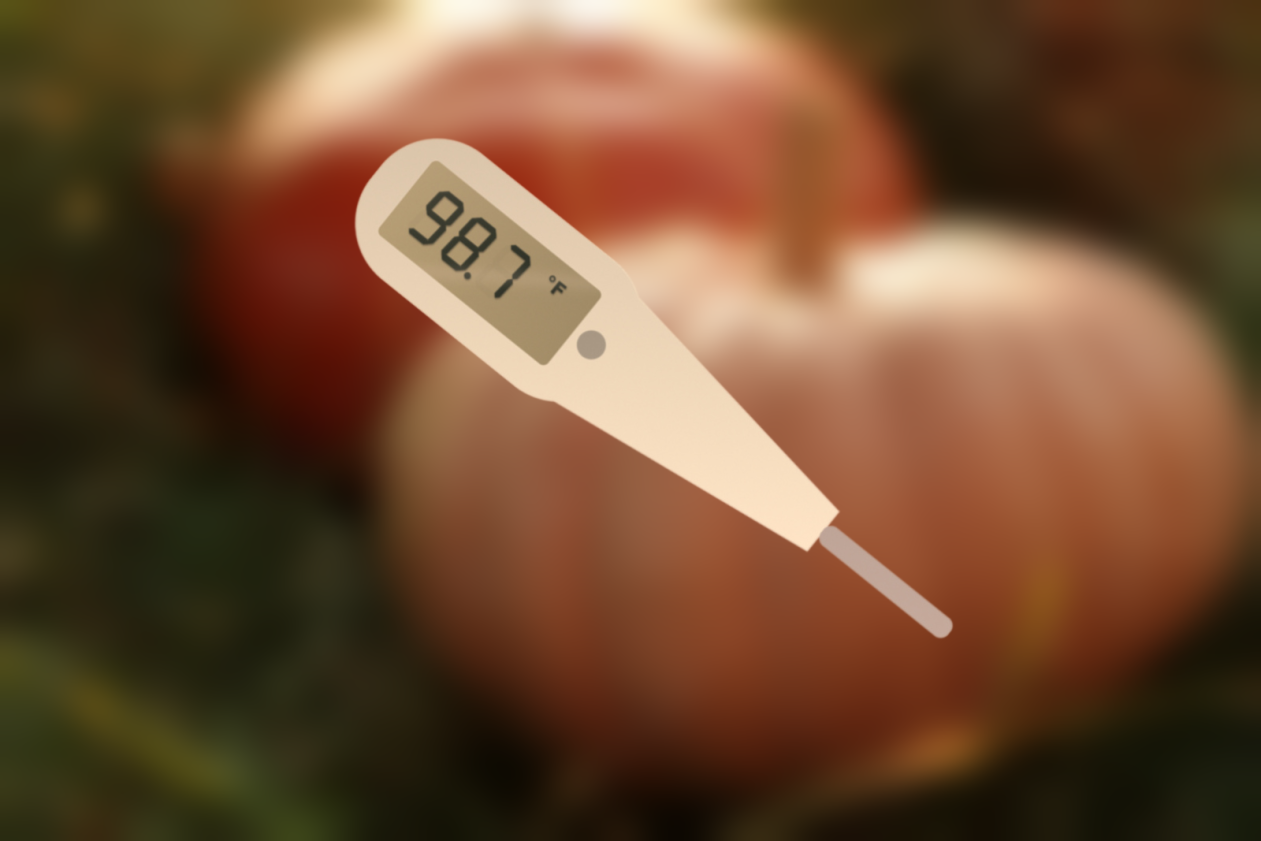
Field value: {"value": 98.7, "unit": "°F"}
